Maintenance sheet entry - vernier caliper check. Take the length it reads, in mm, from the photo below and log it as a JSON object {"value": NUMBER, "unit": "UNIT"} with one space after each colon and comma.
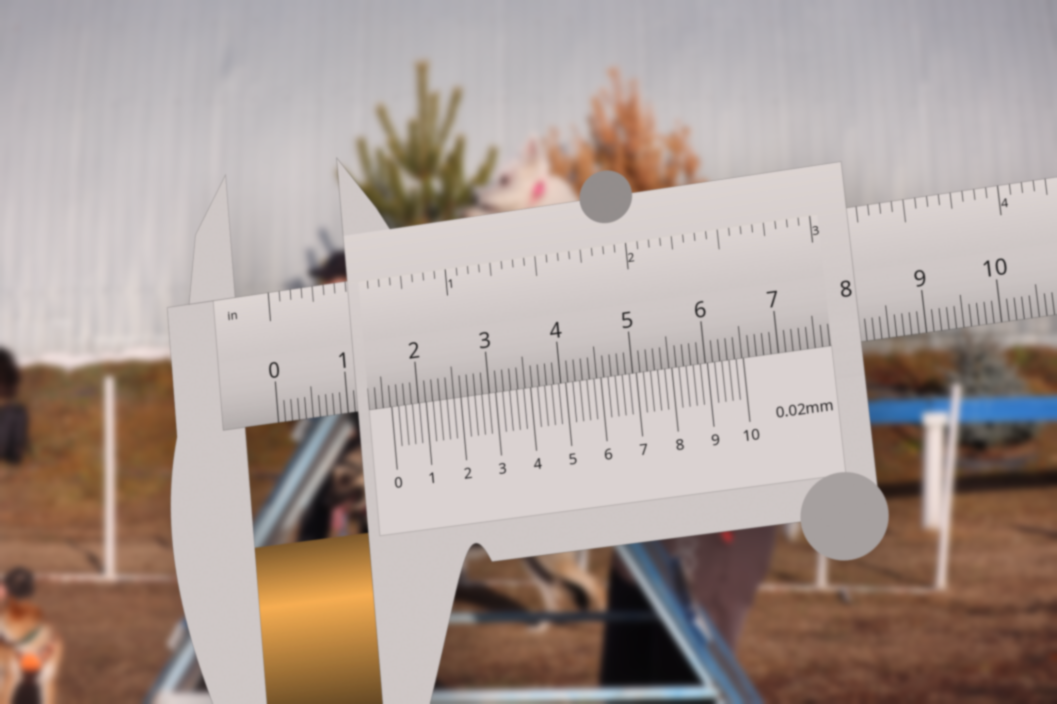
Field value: {"value": 16.2, "unit": "mm"}
